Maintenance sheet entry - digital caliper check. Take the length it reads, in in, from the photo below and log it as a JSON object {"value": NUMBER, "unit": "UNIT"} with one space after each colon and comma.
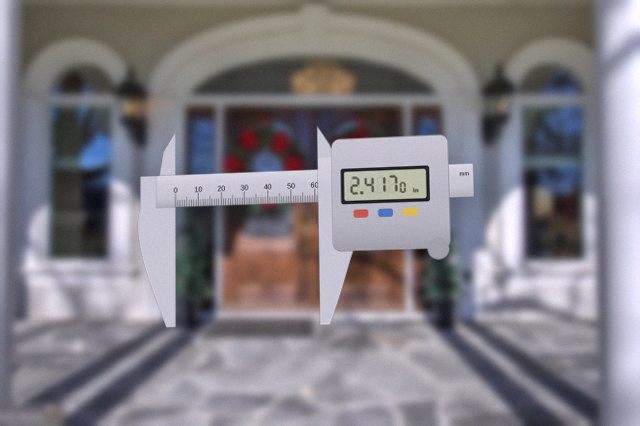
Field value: {"value": 2.4170, "unit": "in"}
